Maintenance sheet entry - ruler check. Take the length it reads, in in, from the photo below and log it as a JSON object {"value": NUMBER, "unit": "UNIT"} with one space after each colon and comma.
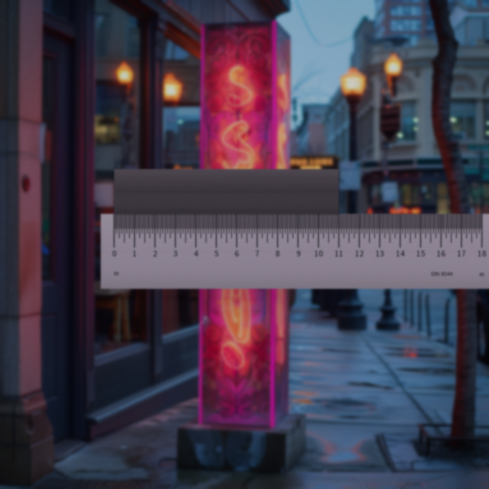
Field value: {"value": 11, "unit": "in"}
